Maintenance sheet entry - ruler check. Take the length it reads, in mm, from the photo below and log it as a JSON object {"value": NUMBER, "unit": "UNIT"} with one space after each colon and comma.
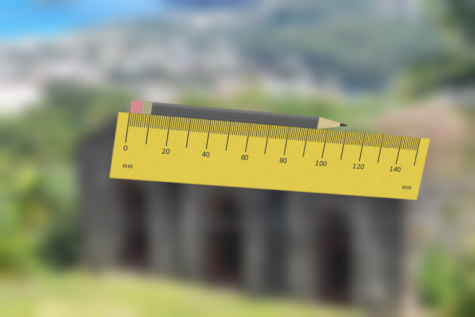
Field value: {"value": 110, "unit": "mm"}
